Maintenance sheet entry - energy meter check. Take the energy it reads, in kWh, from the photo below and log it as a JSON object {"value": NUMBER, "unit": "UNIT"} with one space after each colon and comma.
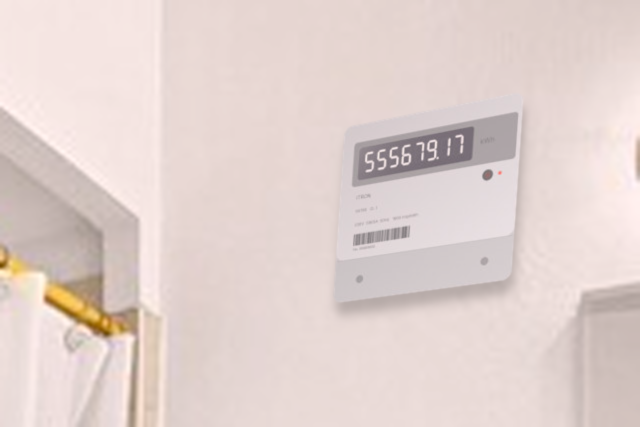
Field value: {"value": 555679.17, "unit": "kWh"}
